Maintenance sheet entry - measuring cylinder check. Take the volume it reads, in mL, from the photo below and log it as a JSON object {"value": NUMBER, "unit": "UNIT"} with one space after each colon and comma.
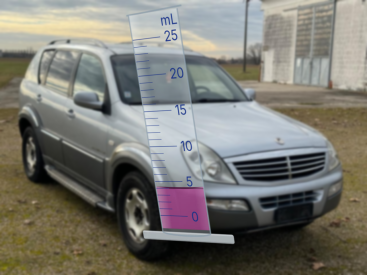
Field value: {"value": 4, "unit": "mL"}
